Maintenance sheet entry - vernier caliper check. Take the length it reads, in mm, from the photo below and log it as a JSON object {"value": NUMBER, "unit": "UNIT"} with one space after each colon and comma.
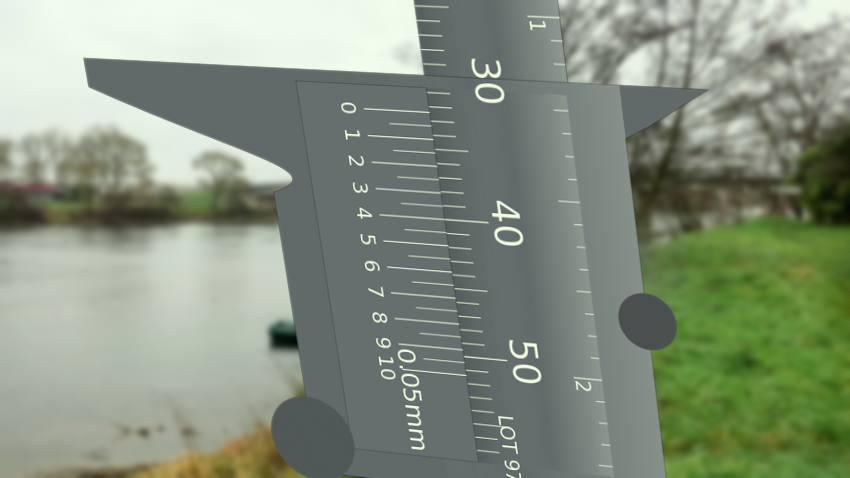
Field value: {"value": 32.4, "unit": "mm"}
